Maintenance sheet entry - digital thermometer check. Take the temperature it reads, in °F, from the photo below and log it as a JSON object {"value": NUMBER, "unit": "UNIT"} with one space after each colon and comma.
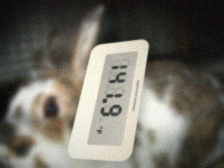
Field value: {"value": 141.9, "unit": "°F"}
